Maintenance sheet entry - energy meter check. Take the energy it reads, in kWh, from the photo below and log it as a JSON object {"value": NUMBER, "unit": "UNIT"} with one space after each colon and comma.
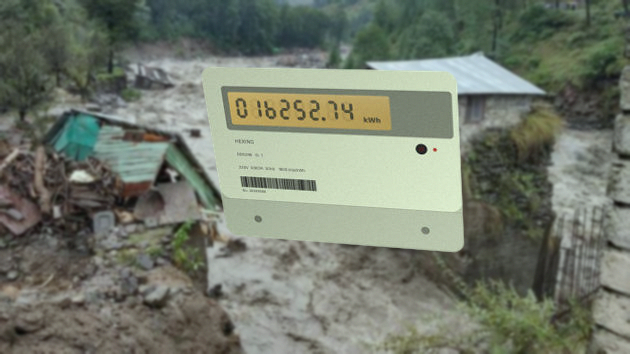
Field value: {"value": 16252.74, "unit": "kWh"}
